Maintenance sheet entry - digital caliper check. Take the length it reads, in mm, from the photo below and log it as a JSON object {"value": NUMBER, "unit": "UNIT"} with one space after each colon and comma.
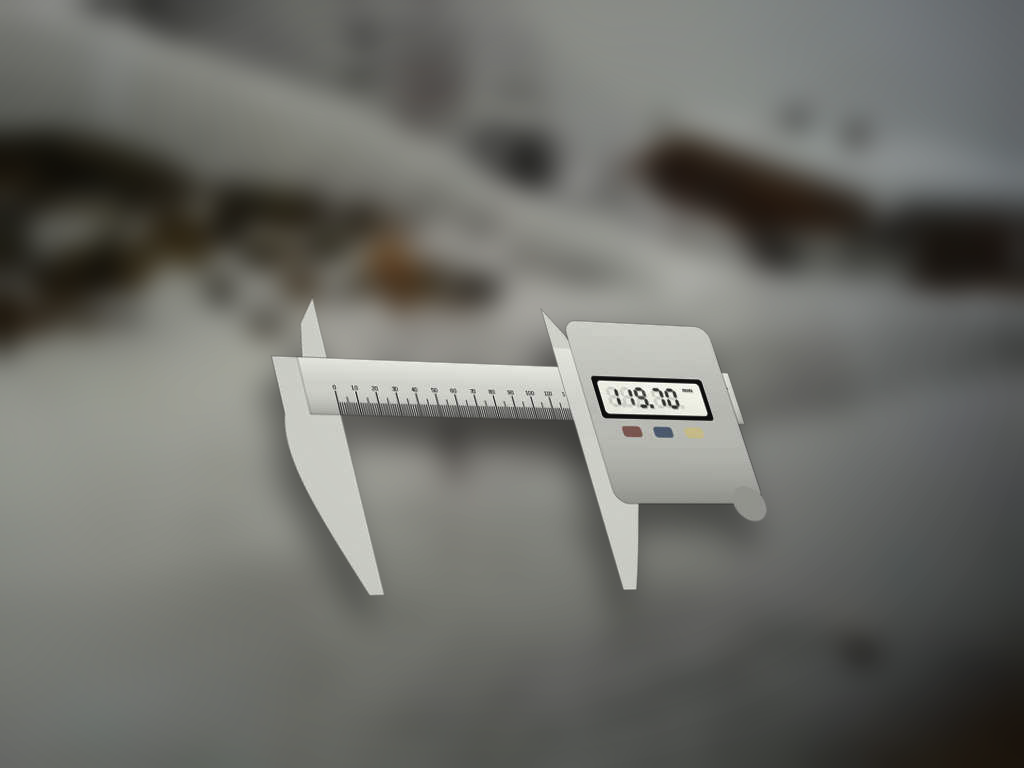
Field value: {"value": 119.70, "unit": "mm"}
